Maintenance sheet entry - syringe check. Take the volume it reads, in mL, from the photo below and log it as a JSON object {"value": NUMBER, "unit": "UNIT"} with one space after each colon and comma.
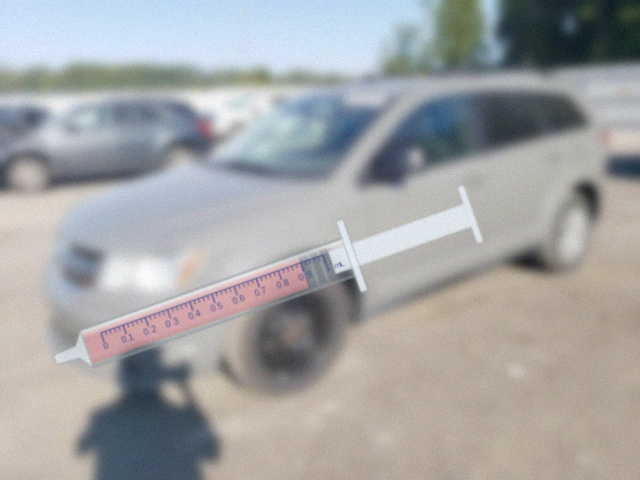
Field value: {"value": 0.9, "unit": "mL"}
